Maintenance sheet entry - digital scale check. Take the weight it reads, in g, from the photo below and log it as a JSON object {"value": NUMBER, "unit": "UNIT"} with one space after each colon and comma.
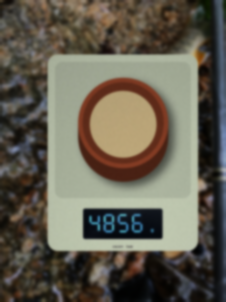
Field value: {"value": 4856, "unit": "g"}
